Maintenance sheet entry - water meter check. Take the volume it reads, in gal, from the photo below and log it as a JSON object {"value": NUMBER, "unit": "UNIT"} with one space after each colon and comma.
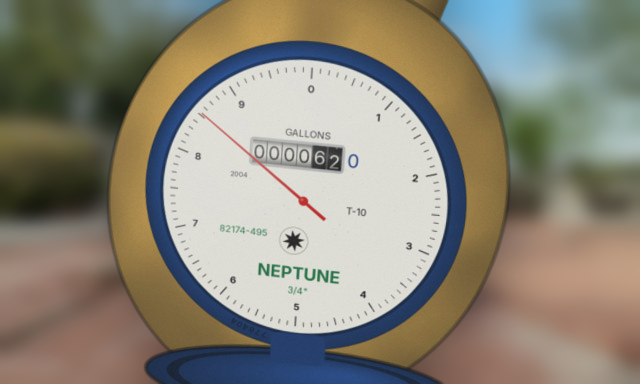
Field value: {"value": 618.5, "unit": "gal"}
